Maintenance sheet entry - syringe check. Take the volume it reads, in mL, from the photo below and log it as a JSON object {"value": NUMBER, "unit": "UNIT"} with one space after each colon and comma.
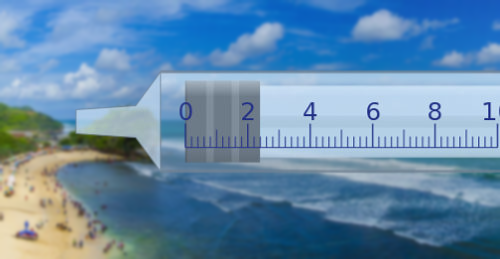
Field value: {"value": 0, "unit": "mL"}
